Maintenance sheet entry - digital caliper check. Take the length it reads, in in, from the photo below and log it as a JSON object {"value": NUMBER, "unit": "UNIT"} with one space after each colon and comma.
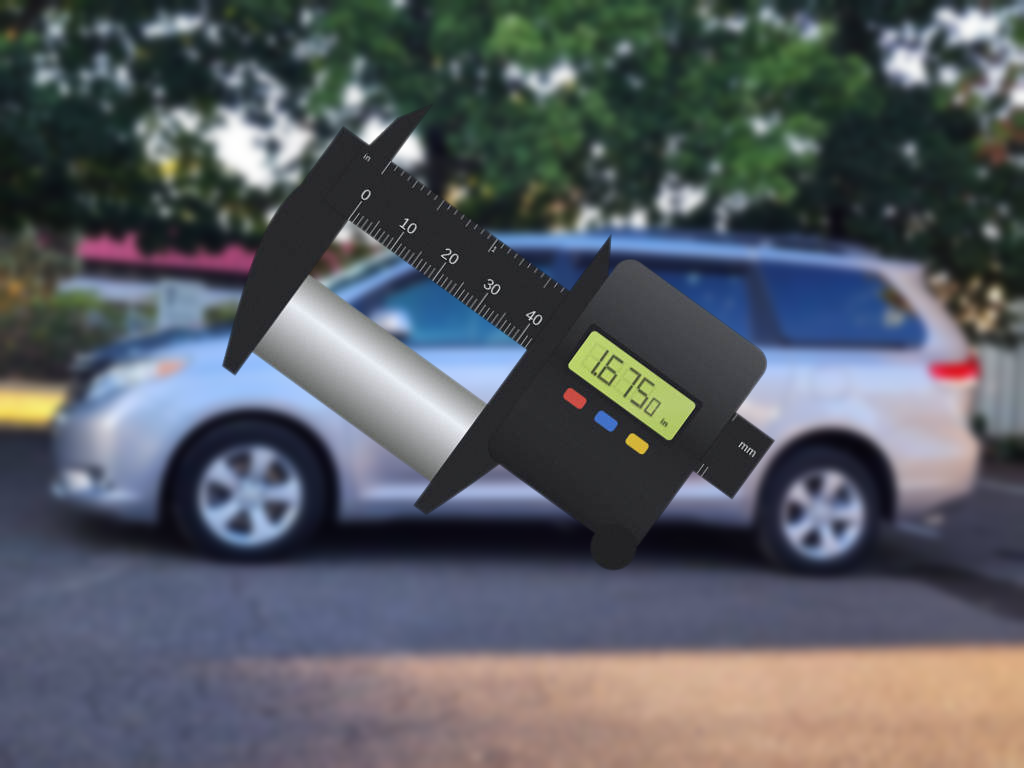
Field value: {"value": 1.6750, "unit": "in"}
